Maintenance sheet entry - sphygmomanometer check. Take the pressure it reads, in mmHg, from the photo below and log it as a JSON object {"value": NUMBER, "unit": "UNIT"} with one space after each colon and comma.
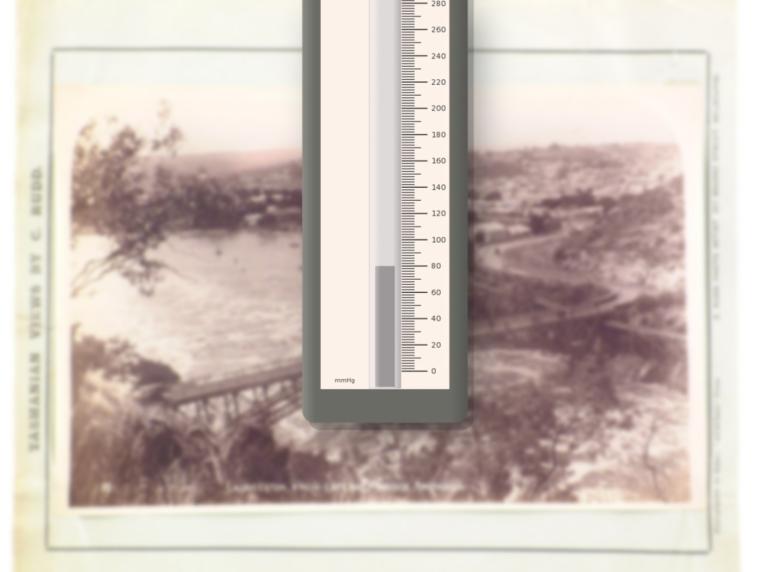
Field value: {"value": 80, "unit": "mmHg"}
